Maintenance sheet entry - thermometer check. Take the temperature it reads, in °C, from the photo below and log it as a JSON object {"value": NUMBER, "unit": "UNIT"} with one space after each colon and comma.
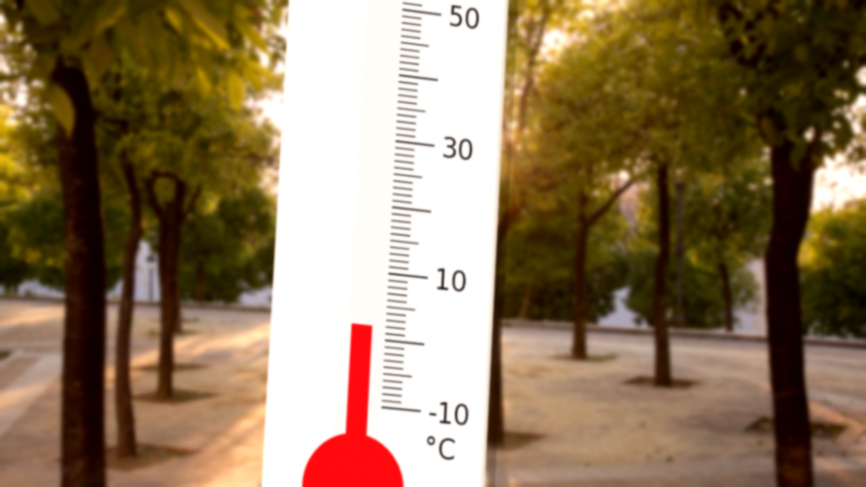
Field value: {"value": 2, "unit": "°C"}
